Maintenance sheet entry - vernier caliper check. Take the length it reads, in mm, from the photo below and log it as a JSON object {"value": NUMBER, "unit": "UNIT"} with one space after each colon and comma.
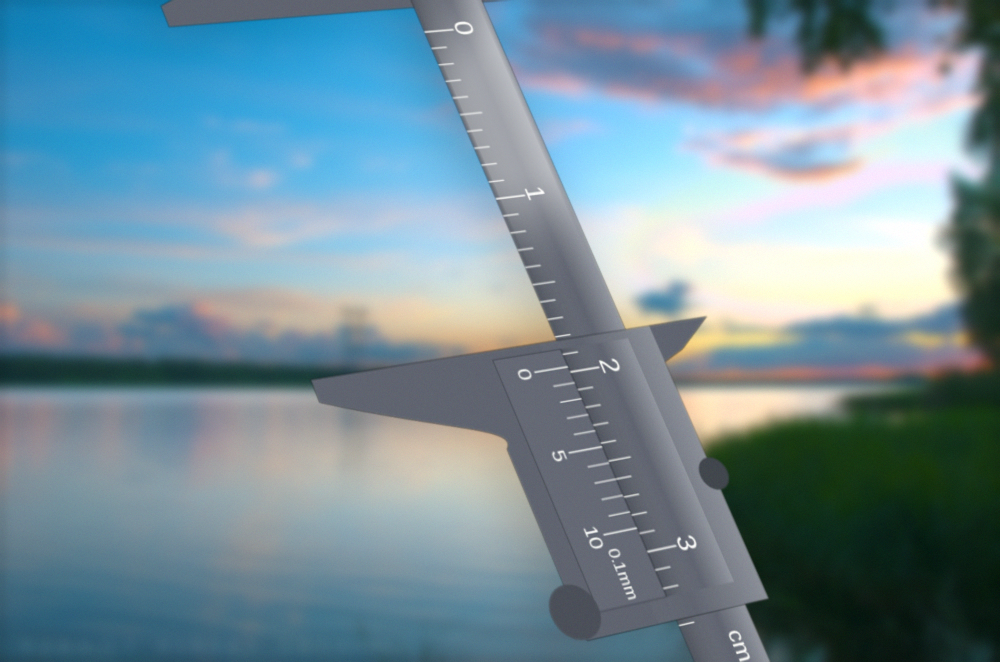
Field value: {"value": 19.7, "unit": "mm"}
